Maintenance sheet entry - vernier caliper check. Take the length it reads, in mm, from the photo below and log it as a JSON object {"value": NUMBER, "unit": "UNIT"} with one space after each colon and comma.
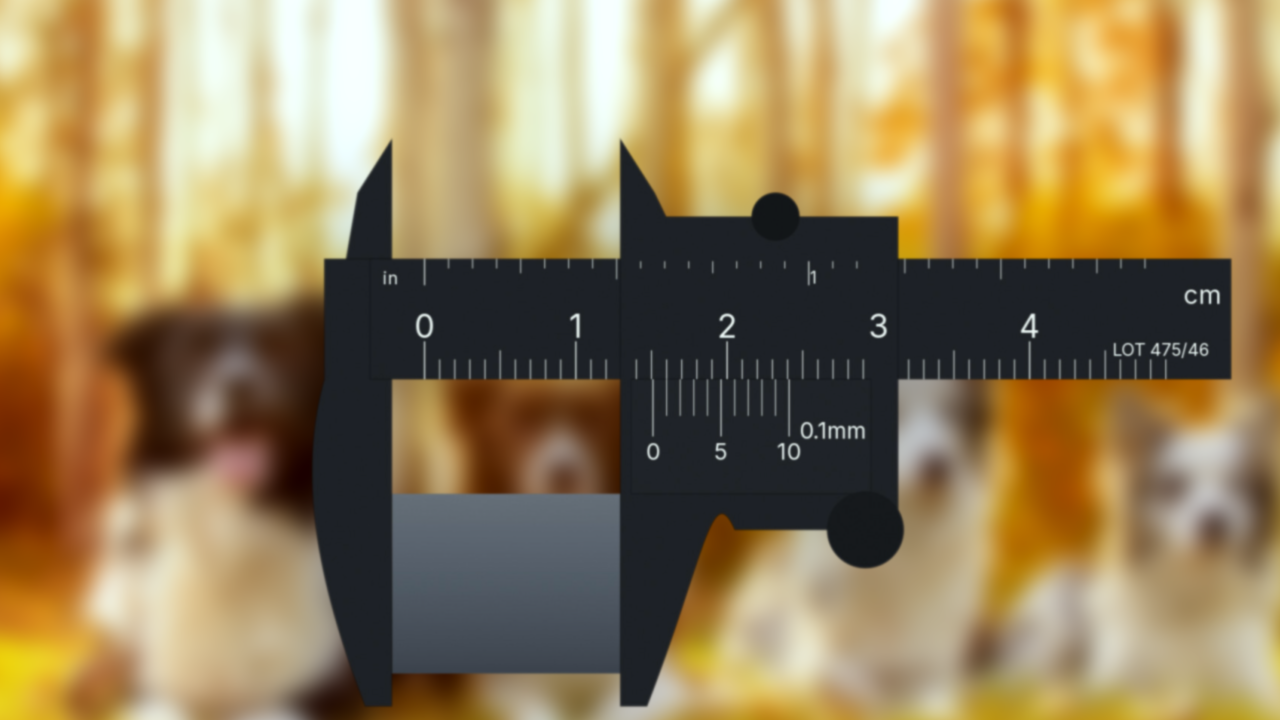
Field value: {"value": 15.1, "unit": "mm"}
